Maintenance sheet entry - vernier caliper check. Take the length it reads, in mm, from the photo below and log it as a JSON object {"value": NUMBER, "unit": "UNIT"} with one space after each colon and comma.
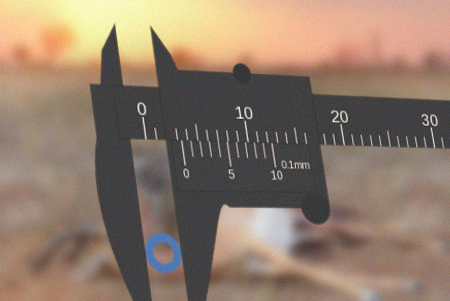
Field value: {"value": 3.4, "unit": "mm"}
